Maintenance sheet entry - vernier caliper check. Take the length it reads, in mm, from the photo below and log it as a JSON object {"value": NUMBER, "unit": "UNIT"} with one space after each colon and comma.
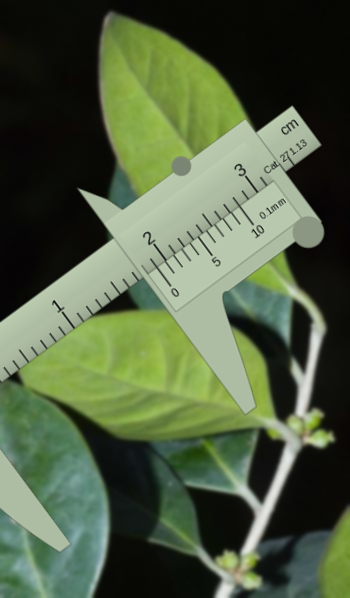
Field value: {"value": 19.0, "unit": "mm"}
